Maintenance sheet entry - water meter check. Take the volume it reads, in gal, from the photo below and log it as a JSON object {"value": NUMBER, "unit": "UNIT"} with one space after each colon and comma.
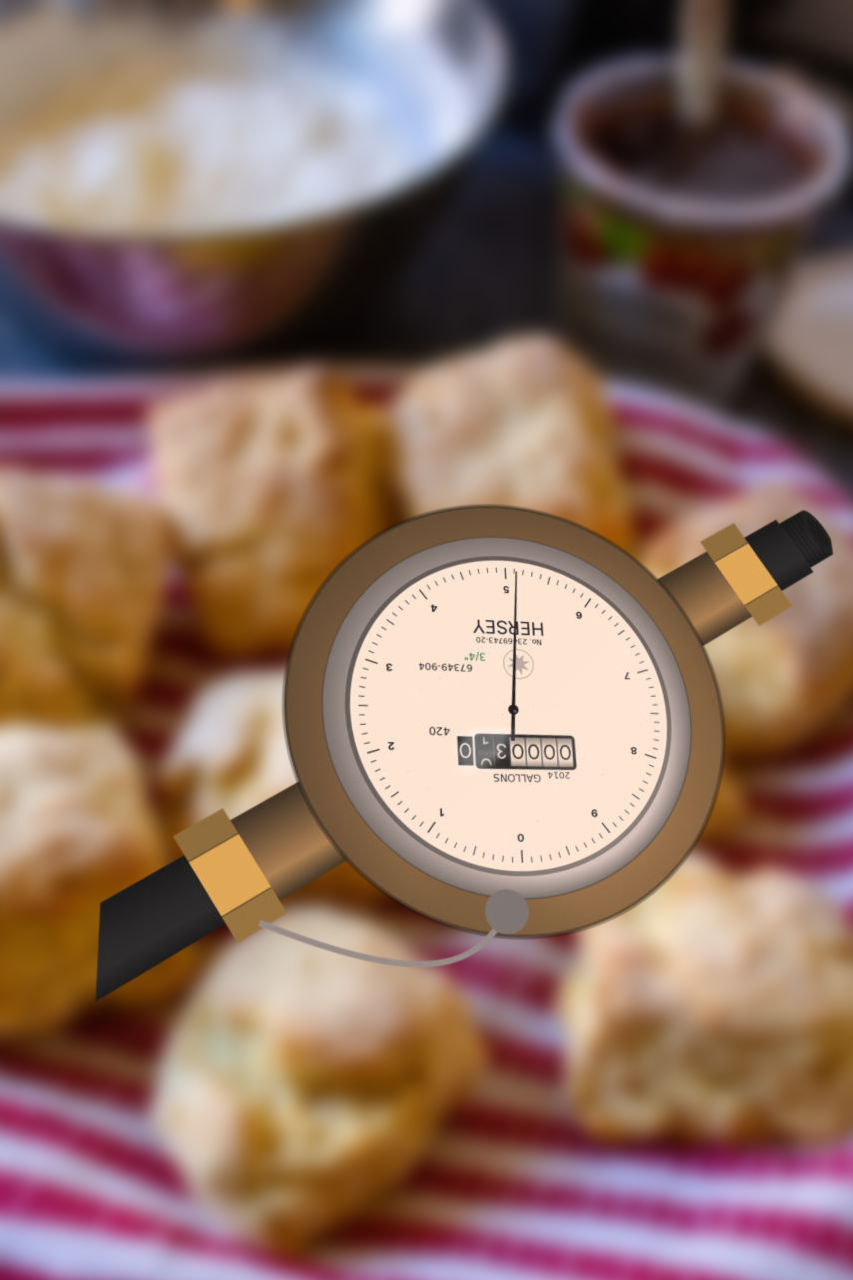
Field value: {"value": 305.1, "unit": "gal"}
